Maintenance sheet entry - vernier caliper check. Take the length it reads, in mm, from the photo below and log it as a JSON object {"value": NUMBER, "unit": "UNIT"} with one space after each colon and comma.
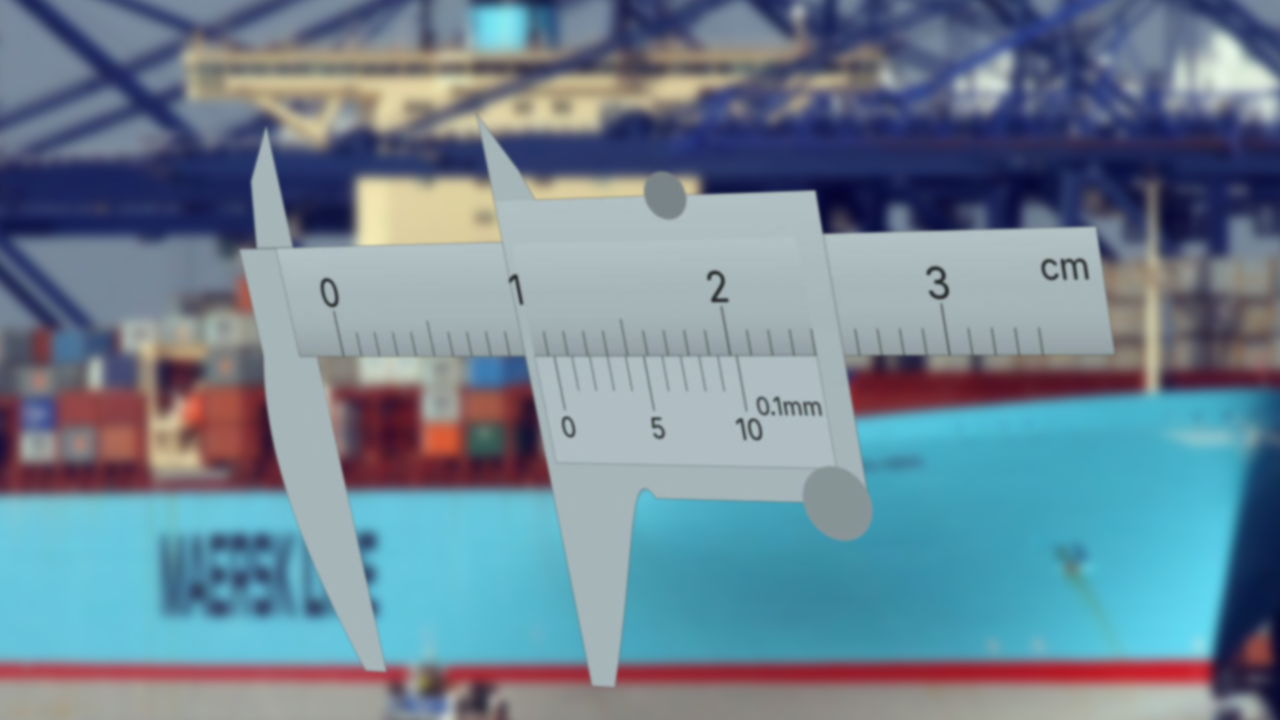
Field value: {"value": 11.3, "unit": "mm"}
